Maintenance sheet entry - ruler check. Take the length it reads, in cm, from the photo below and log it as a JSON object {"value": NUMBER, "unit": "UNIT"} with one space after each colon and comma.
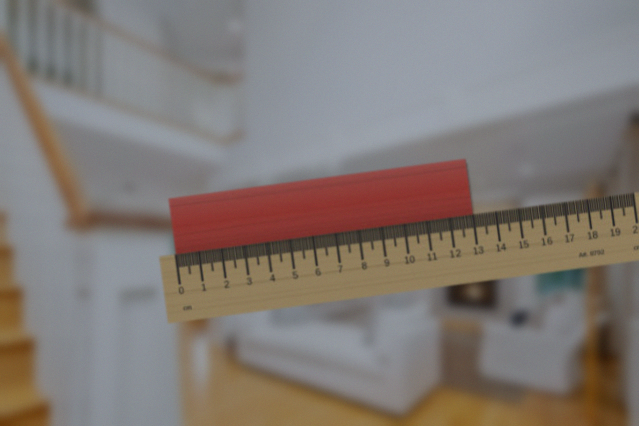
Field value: {"value": 13, "unit": "cm"}
